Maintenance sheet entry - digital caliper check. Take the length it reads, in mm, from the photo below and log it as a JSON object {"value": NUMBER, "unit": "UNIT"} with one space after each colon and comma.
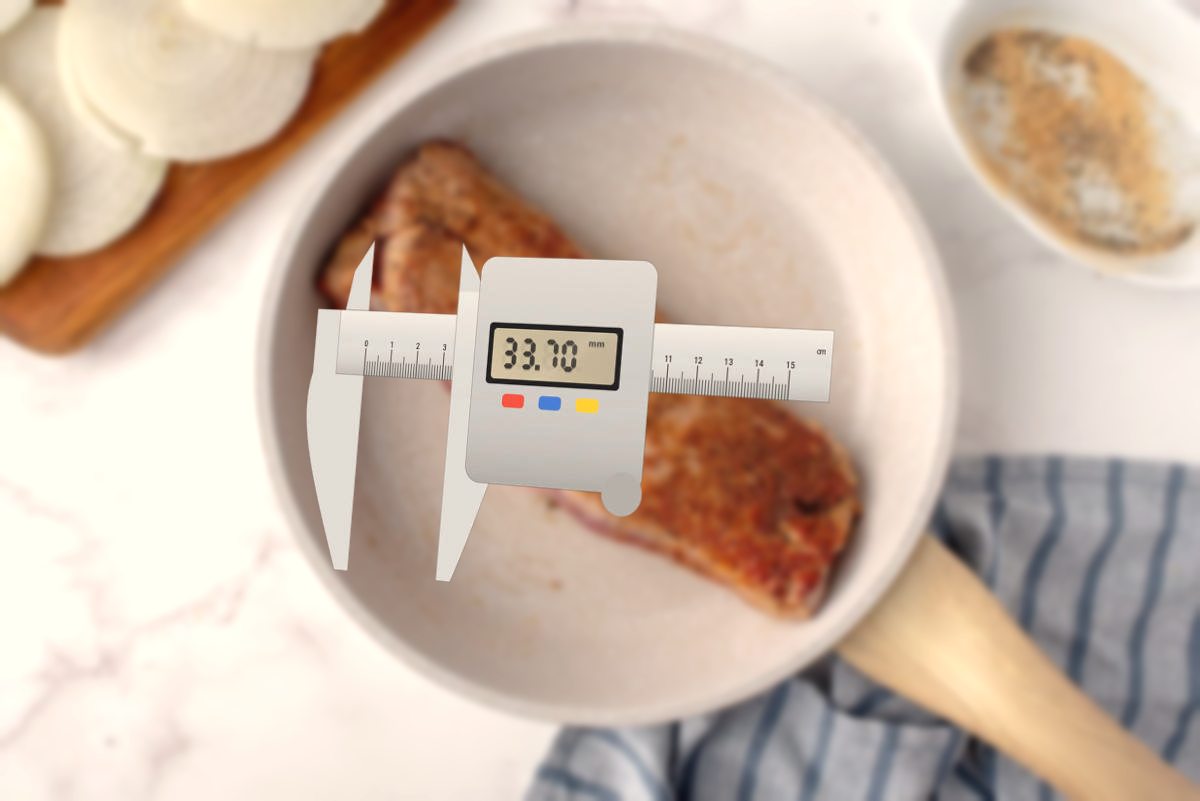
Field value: {"value": 33.70, "unit": "mm"}
